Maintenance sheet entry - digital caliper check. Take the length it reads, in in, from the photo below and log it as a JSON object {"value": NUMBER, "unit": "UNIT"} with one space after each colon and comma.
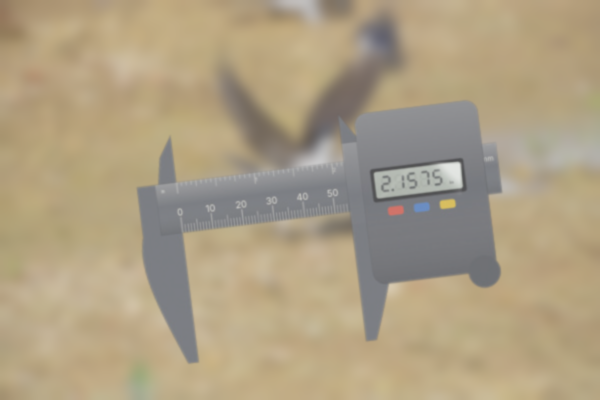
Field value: {"value": 2.1575, "unit": "in"}
